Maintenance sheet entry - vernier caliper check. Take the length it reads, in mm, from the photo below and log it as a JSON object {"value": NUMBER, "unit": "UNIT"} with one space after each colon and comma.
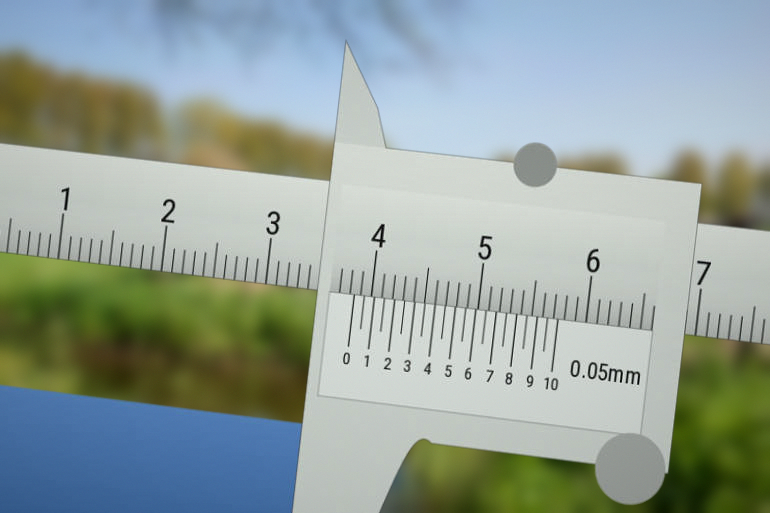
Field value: {"value": 38.4, "unit": "mm"}
